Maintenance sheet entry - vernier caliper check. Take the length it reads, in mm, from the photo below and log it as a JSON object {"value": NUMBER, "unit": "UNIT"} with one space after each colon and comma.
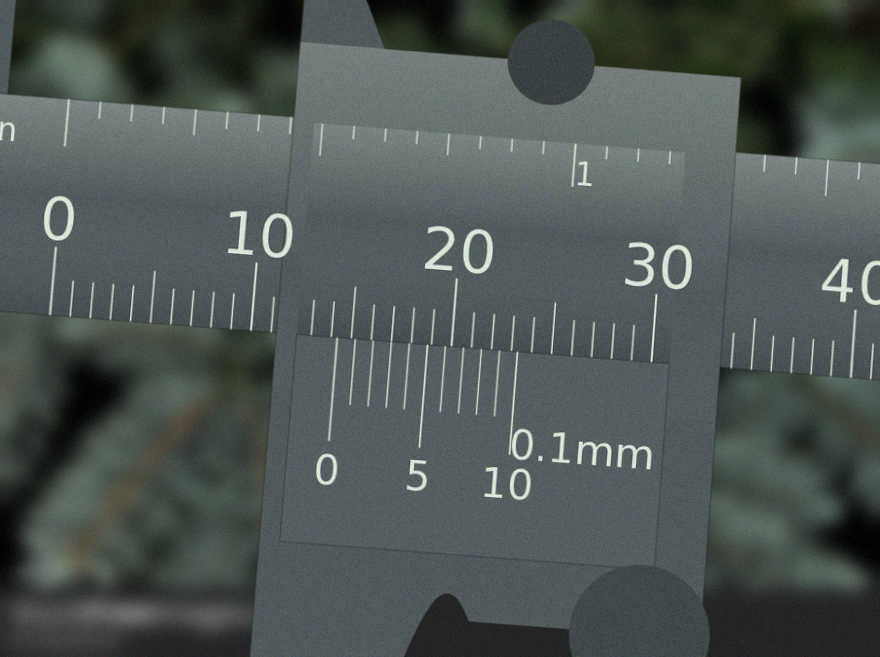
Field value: {"value": 14.3, "unit": "mm"}
